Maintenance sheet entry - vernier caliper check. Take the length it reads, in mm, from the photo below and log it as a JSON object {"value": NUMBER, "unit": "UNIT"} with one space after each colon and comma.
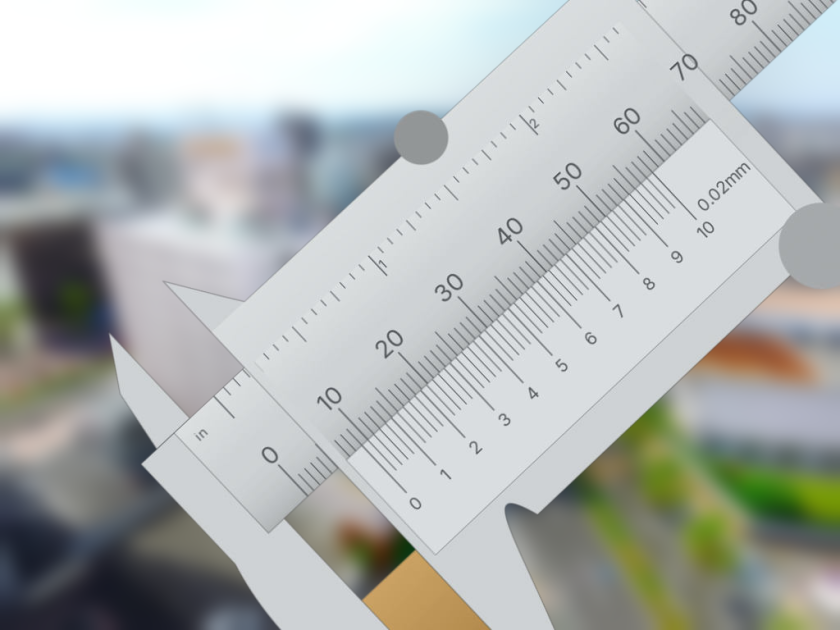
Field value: {"value": 9.0, "unit": "mm"}
